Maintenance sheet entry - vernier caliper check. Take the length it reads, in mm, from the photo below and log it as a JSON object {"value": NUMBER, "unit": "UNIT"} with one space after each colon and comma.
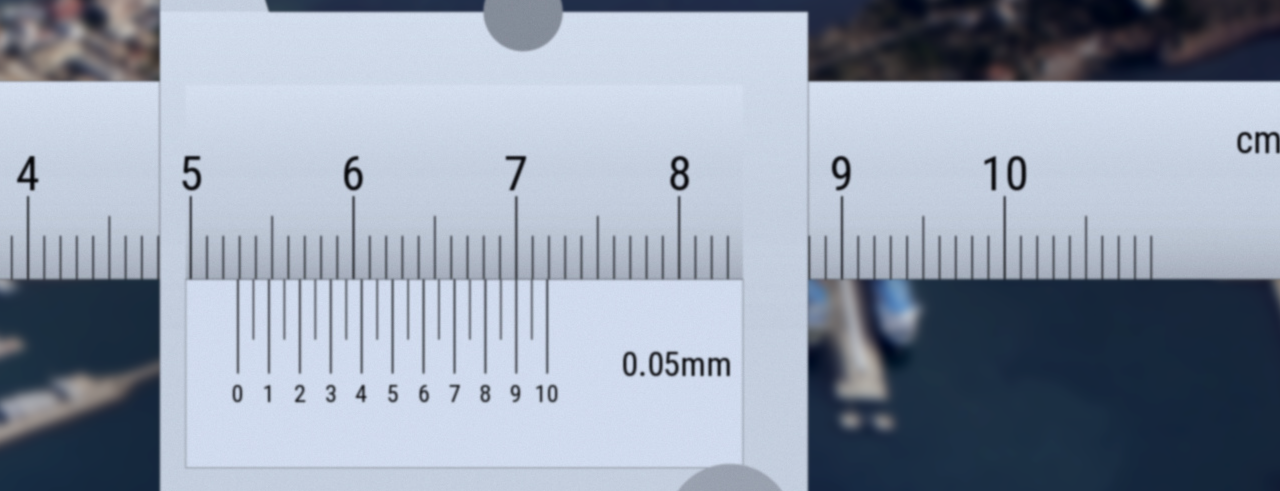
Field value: {"value": 52.9, "unit": "mm"}
